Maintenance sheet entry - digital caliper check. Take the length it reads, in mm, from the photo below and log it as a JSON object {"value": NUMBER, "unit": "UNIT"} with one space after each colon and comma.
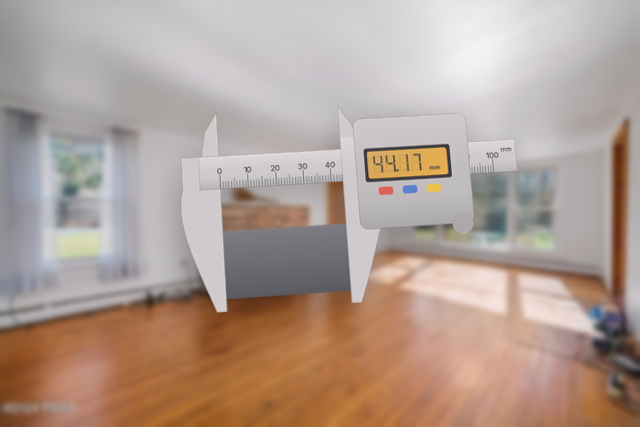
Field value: {"value": 44.17, "unit": "mm"}
